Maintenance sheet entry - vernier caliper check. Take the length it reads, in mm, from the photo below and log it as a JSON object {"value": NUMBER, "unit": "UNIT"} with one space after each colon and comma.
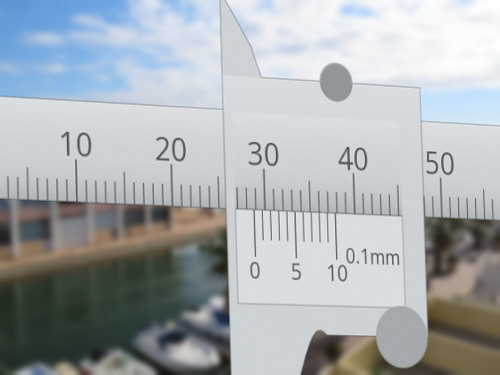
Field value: {"value": 28.8, "unit": "mm"}
